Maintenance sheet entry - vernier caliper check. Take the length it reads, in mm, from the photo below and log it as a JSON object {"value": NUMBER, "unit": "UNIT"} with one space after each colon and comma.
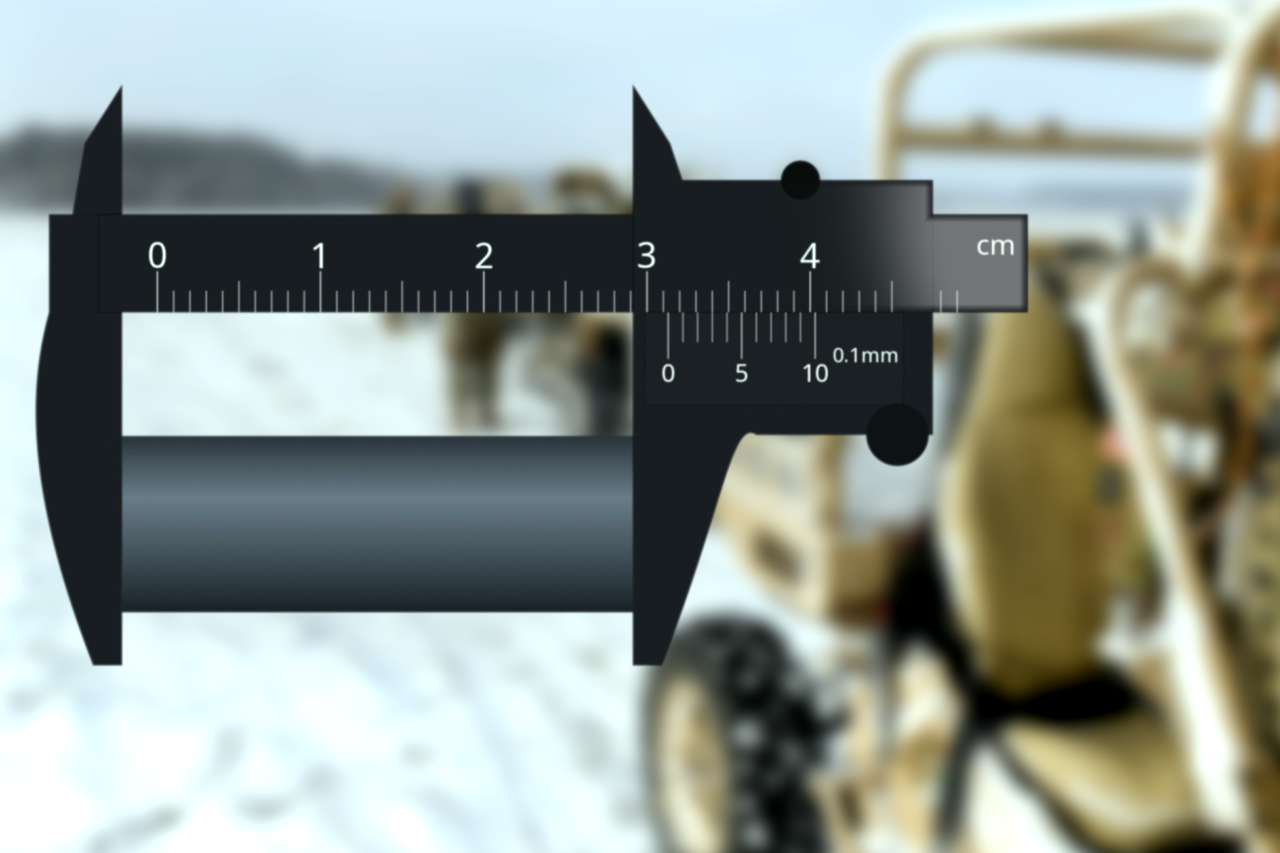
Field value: {"value": 31.3, "unit": "mm"}
